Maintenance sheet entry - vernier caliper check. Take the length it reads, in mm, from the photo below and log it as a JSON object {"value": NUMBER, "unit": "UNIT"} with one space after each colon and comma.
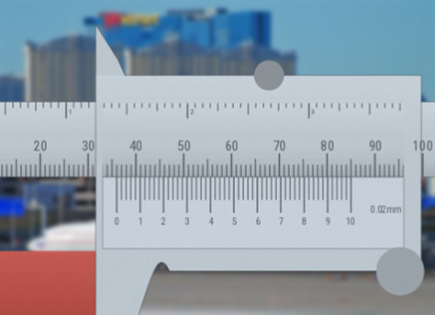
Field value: {"value": 36.0, "unit": "mm"}
